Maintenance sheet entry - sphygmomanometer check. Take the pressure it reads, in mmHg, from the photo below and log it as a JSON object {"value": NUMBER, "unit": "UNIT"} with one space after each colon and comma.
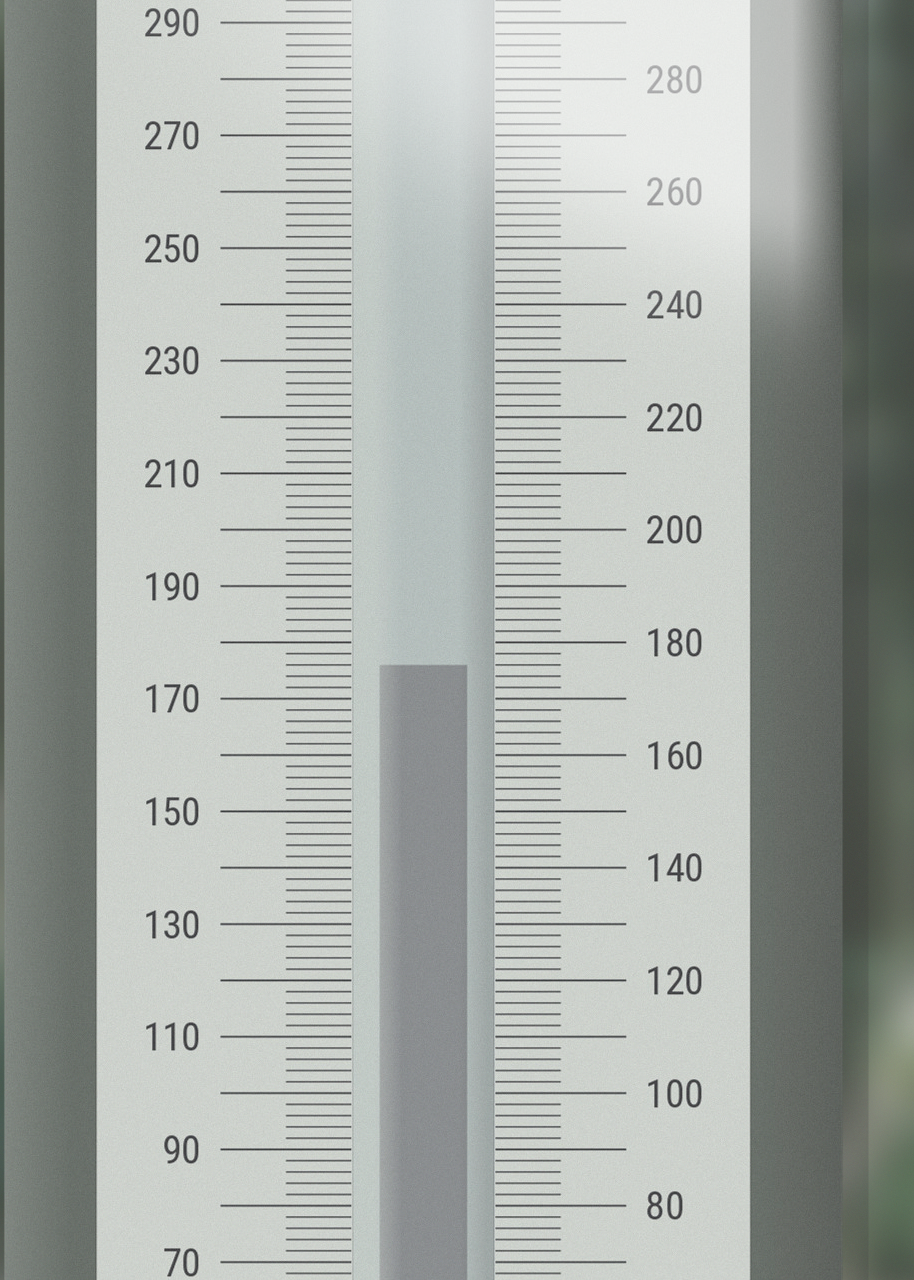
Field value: {"value": 176, "unit": "mmHg"}
